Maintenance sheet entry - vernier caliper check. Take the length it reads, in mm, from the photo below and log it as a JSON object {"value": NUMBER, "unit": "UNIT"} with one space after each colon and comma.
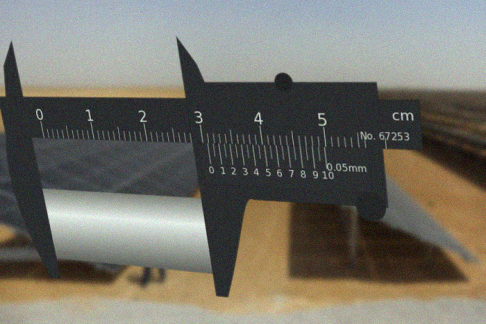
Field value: {"value": 30.8, "unit": "mm"}
